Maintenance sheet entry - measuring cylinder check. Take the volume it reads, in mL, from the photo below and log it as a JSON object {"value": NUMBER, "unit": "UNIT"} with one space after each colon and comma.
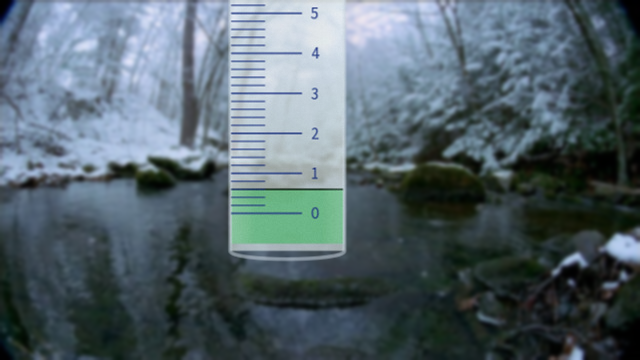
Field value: {"value": 0.6, "unit": "mL"}
